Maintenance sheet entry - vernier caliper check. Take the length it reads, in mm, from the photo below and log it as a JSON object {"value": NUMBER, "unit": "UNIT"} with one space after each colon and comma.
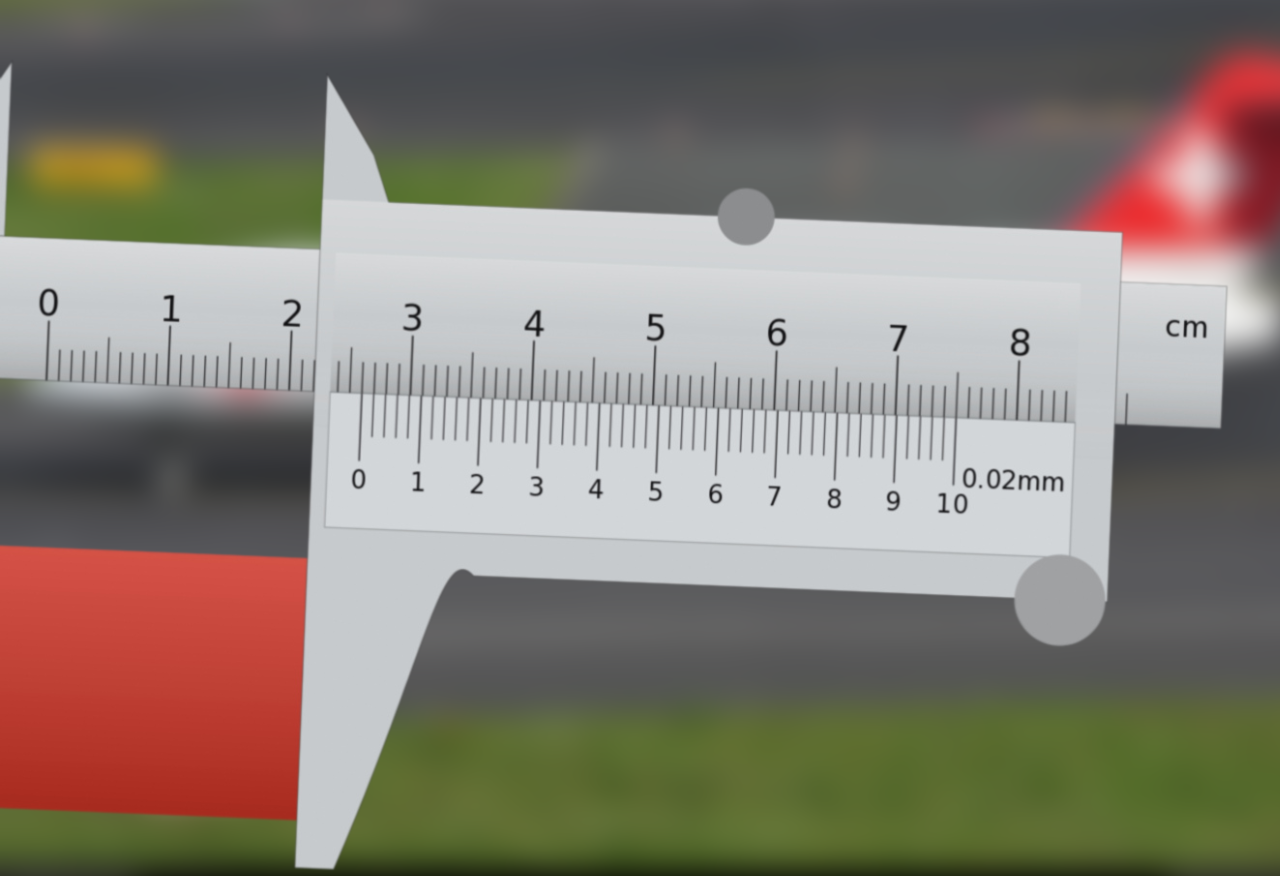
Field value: {"value": 26.0, "unit": "mm"}
